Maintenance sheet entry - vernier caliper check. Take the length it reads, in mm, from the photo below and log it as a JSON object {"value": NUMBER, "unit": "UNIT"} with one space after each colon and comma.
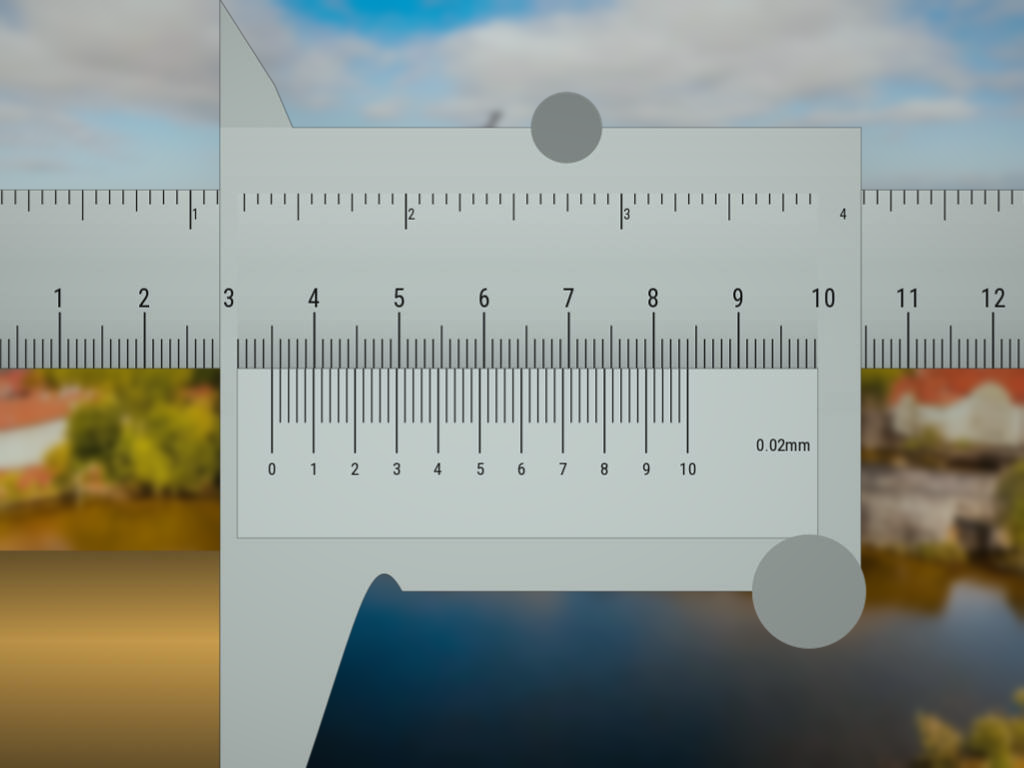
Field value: {"value": 35.0, "unit": "mm"}
